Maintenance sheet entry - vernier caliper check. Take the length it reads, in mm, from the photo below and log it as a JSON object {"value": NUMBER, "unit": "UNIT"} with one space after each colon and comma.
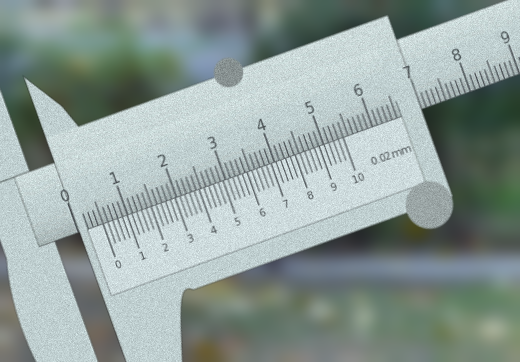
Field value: {"value": 5.0, "unit": "mm"}
